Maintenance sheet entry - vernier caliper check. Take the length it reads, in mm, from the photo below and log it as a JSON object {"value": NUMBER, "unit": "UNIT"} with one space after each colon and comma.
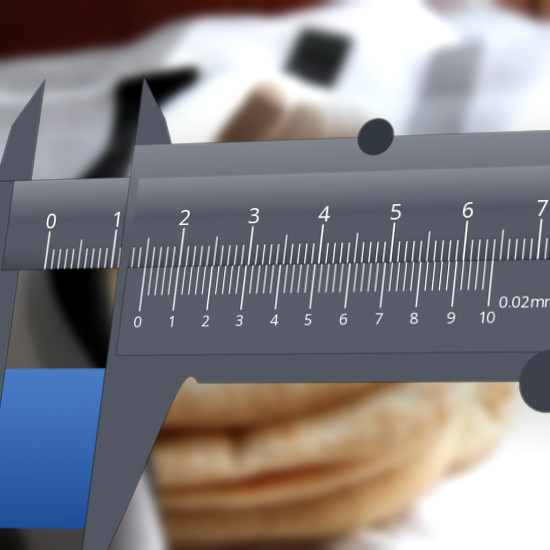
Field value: {"value": 15.0, "unit": "mm"}
